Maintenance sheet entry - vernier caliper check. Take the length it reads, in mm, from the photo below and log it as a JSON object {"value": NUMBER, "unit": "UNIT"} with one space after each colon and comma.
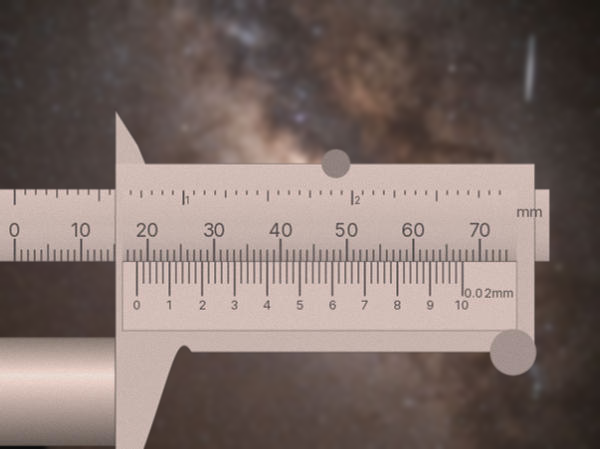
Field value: {"value": 18.4, "unit": "mm"}
